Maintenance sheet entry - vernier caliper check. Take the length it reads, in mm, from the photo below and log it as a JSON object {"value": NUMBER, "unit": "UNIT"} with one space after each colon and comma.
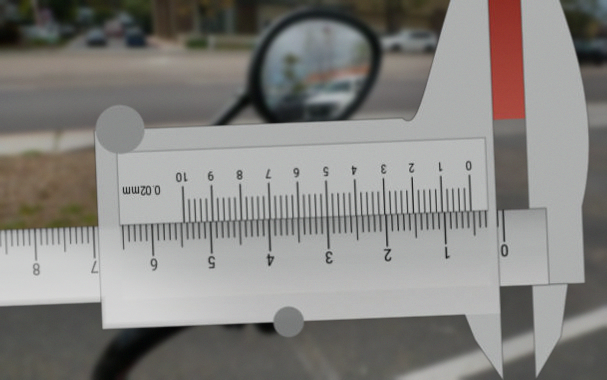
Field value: {"value": 5.5, "unit": "mm"}
